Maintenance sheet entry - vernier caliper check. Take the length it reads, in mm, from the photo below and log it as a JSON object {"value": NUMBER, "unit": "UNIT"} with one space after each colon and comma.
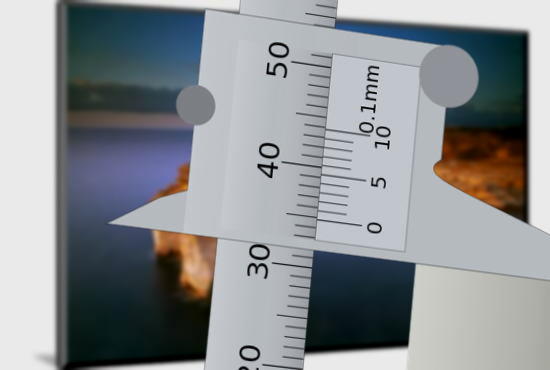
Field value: {"value": 34.8, "unit": "mm"}
